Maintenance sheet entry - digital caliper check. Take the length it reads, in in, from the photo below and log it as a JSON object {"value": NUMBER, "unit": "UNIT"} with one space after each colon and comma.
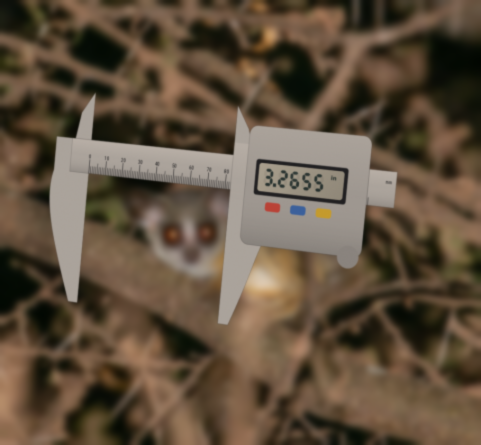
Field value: {"value": 3.2655, "unit": "in"}
